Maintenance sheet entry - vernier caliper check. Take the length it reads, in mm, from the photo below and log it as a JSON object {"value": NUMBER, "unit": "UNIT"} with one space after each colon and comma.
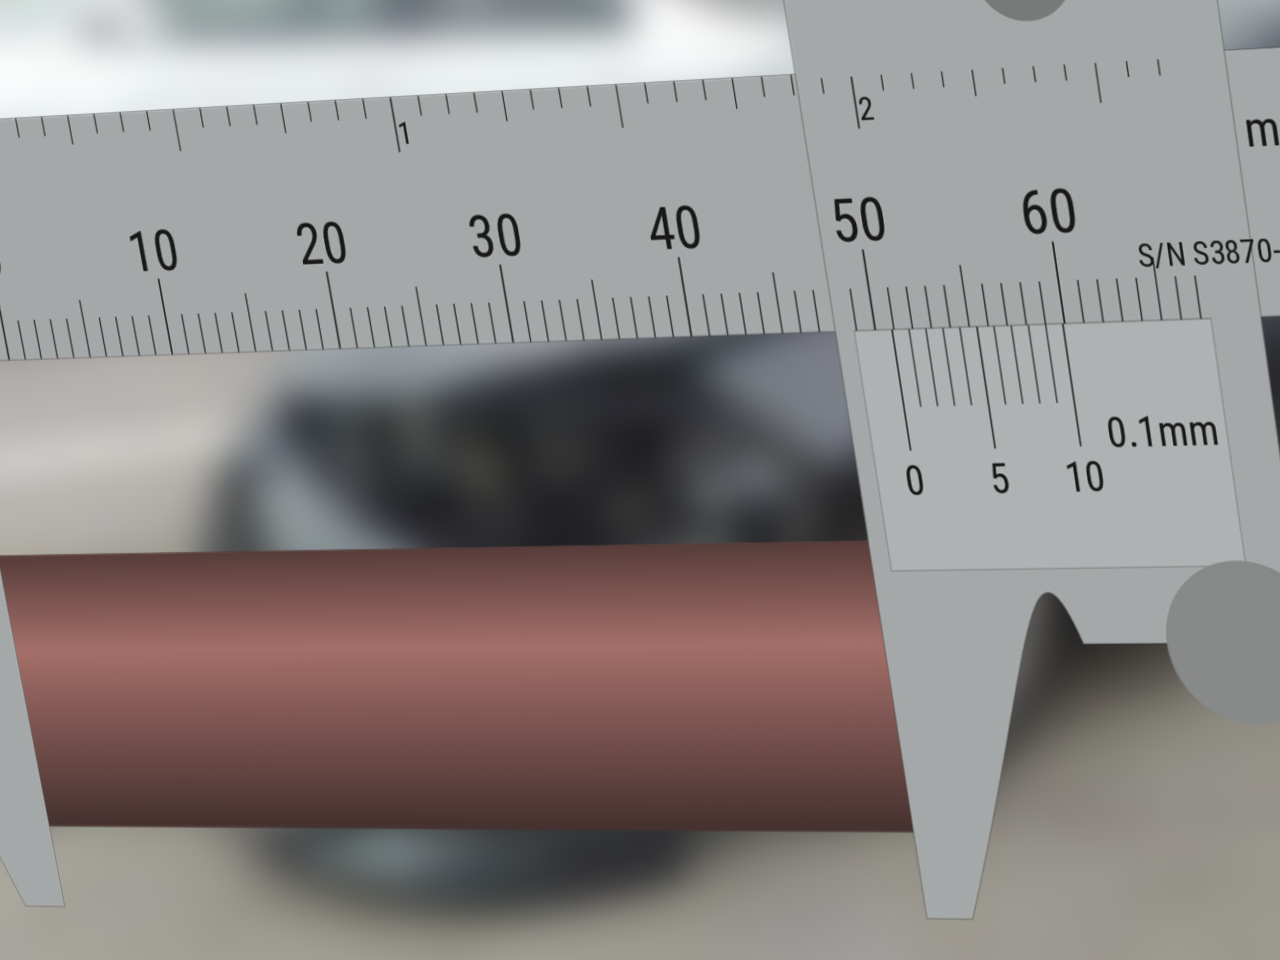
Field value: {"value": 50.9, "unit": "mm"}
